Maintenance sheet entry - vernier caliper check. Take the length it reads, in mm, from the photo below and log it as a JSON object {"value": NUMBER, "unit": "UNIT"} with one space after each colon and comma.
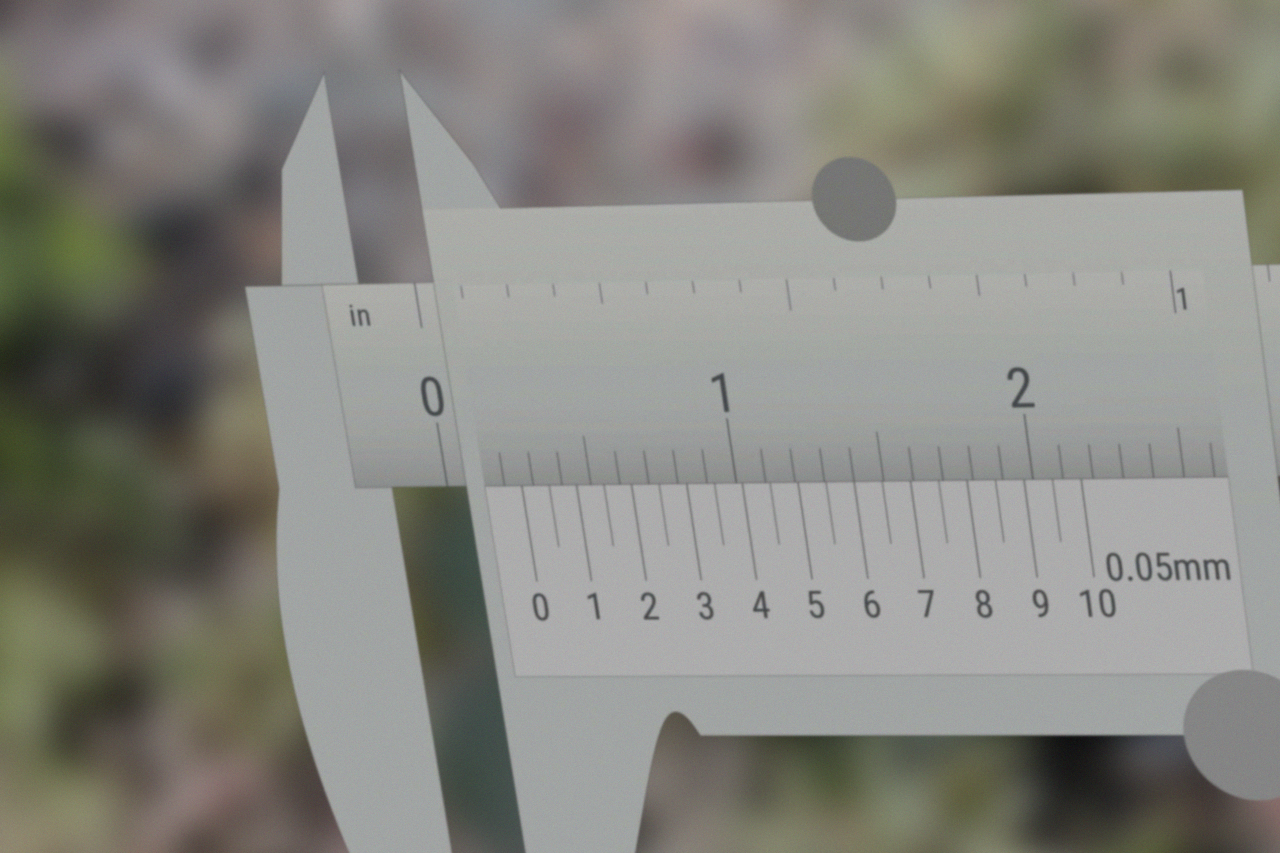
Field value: {"value": 2.6, "unit": "mm"}
